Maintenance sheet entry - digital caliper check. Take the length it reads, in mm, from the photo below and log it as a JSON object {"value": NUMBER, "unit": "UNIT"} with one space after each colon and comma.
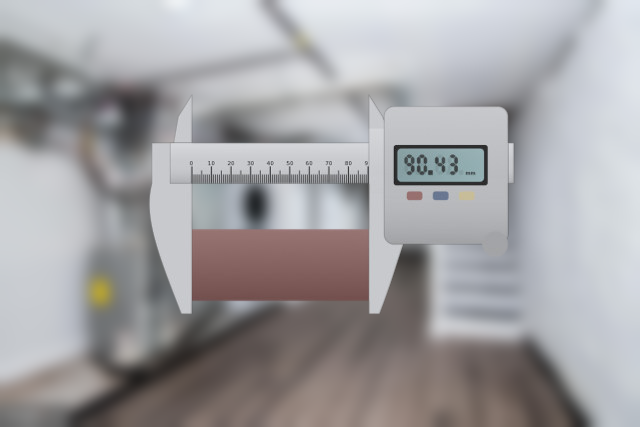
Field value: {"value": 90.43, "unit": "mm"}
